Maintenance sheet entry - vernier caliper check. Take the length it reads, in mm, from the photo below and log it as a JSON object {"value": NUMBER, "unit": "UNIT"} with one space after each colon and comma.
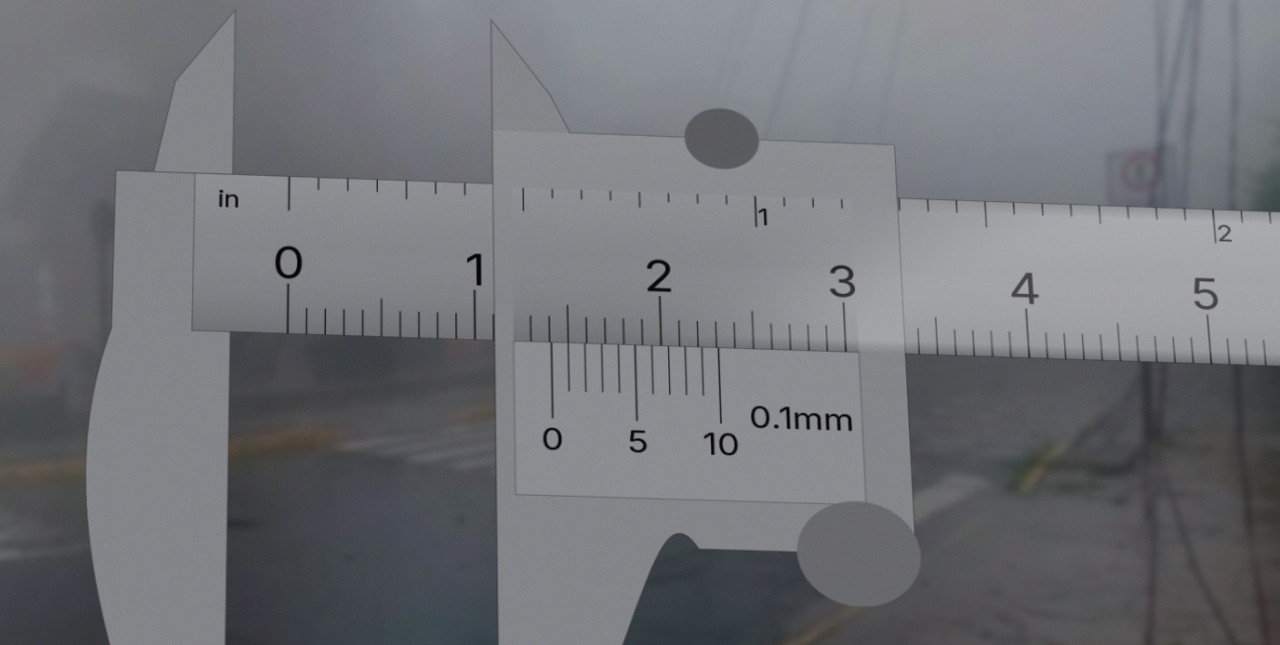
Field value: {"value": 14.1, "unit": "mm"}
